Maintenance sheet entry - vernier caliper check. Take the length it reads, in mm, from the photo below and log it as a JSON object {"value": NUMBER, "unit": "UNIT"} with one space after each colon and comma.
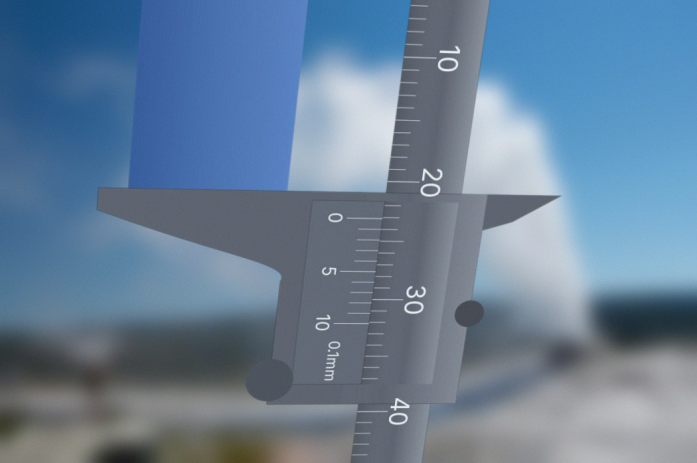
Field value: {"value": 23.1, "unit": "mm"}
